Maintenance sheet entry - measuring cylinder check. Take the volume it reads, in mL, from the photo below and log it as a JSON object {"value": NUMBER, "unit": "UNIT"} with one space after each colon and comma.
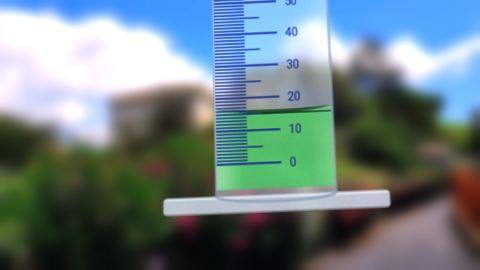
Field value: {"value": 15, "unit": "mL"}
